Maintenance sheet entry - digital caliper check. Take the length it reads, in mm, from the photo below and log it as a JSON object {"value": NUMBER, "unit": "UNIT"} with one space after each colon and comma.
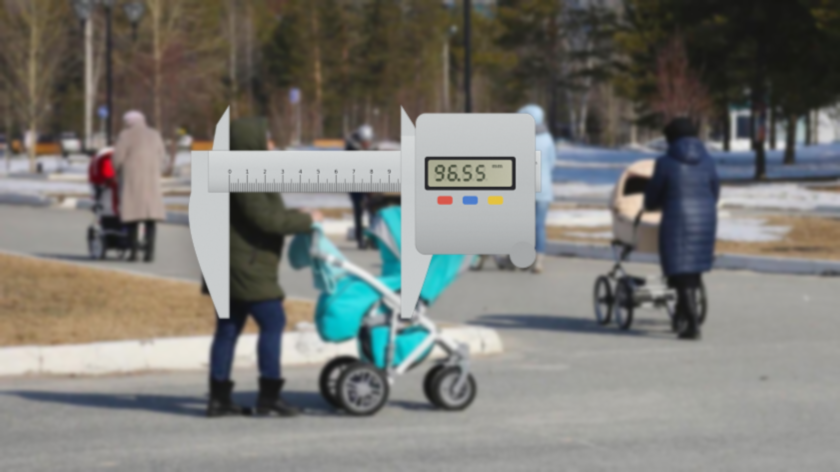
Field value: {"value": 96.55, "unit": "mm"}
